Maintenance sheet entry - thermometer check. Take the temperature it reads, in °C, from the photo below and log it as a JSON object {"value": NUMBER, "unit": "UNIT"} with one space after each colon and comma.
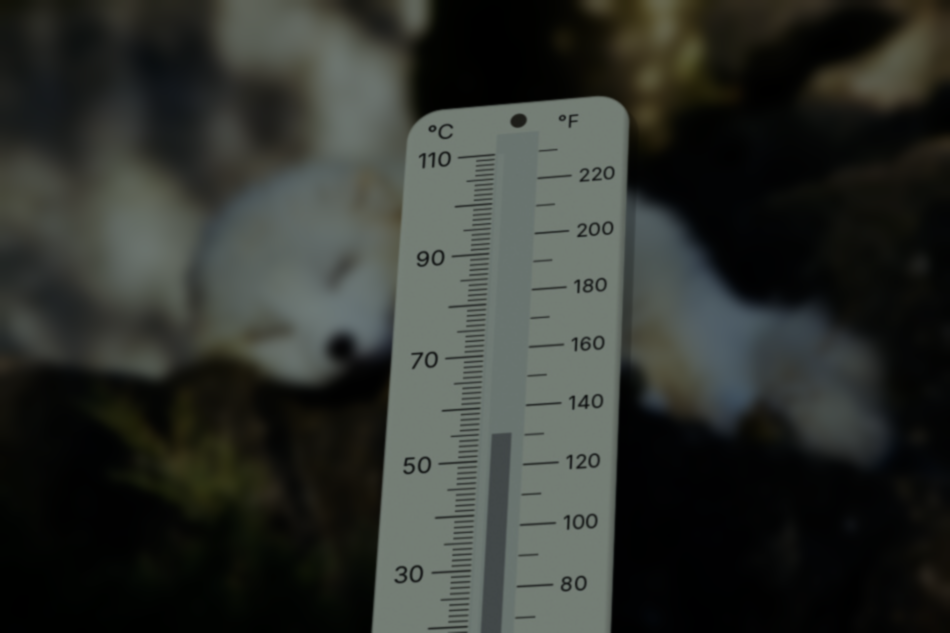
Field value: {"value": 55, "unit": "°C"}
